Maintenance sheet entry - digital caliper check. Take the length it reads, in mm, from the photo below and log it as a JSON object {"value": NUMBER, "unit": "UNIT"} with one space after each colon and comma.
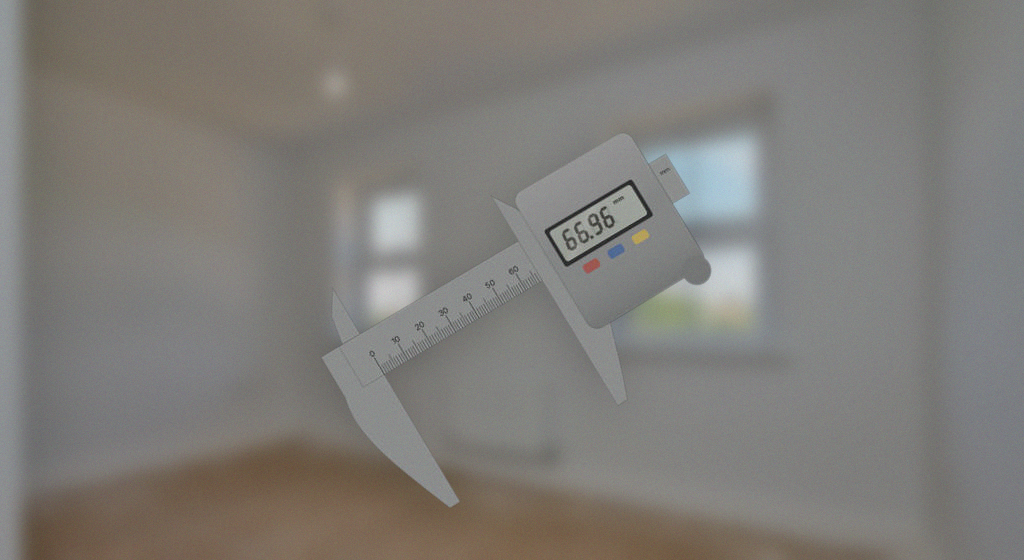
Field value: {"value": 66.96, "unit": "mm"}
